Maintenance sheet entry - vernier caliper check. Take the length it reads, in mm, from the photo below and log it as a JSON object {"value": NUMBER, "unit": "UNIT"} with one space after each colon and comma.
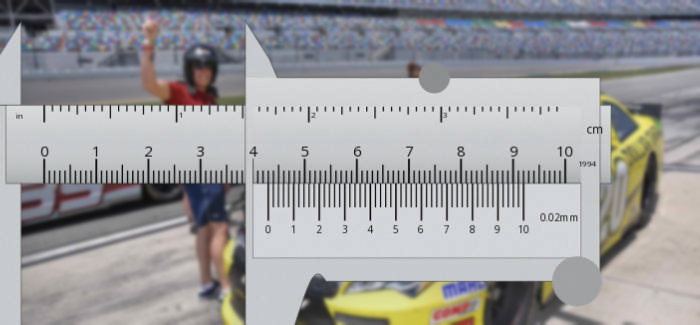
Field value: {"value": 43.0, "unit": "mm"}
